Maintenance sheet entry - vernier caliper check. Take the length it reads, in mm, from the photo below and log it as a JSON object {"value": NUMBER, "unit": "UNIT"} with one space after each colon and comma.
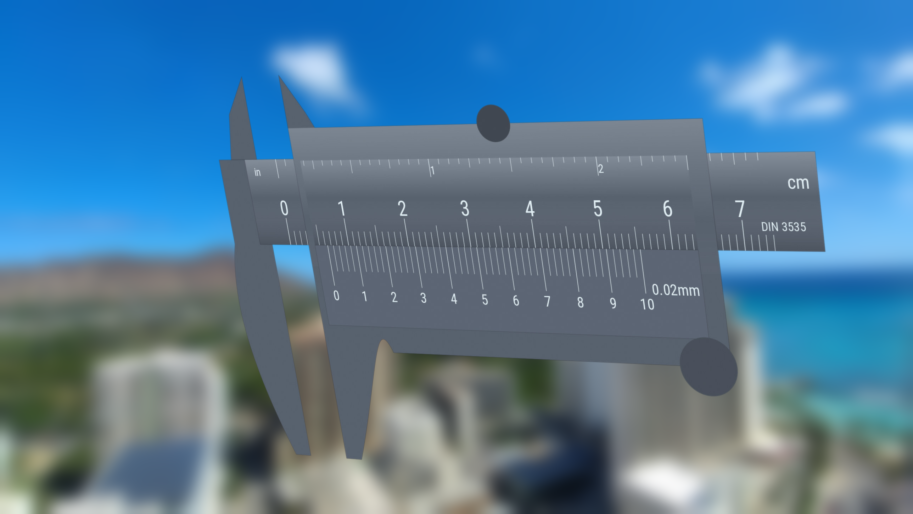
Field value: {"value": 6.4, "unit": "mm"}
